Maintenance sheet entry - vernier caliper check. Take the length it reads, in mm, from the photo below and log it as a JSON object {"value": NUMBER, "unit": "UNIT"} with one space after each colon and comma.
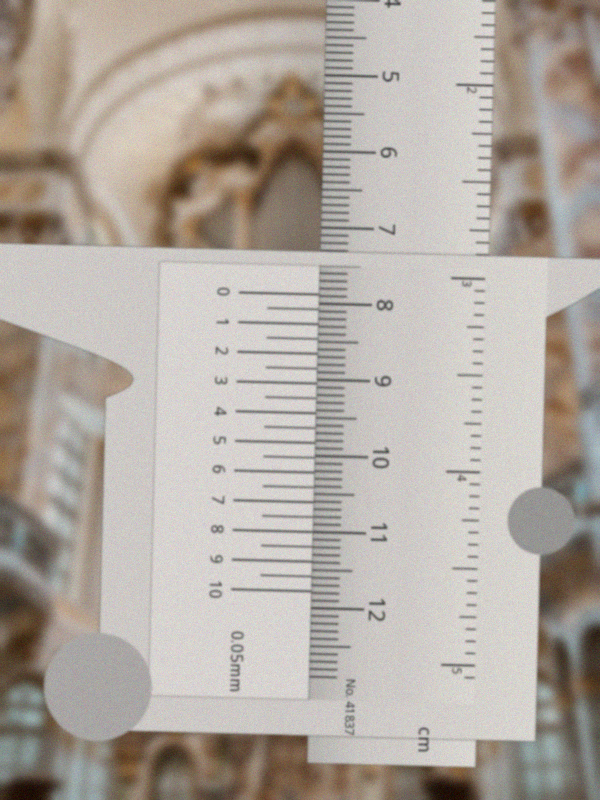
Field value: {"value": 78.8, "unit": "mm"}
